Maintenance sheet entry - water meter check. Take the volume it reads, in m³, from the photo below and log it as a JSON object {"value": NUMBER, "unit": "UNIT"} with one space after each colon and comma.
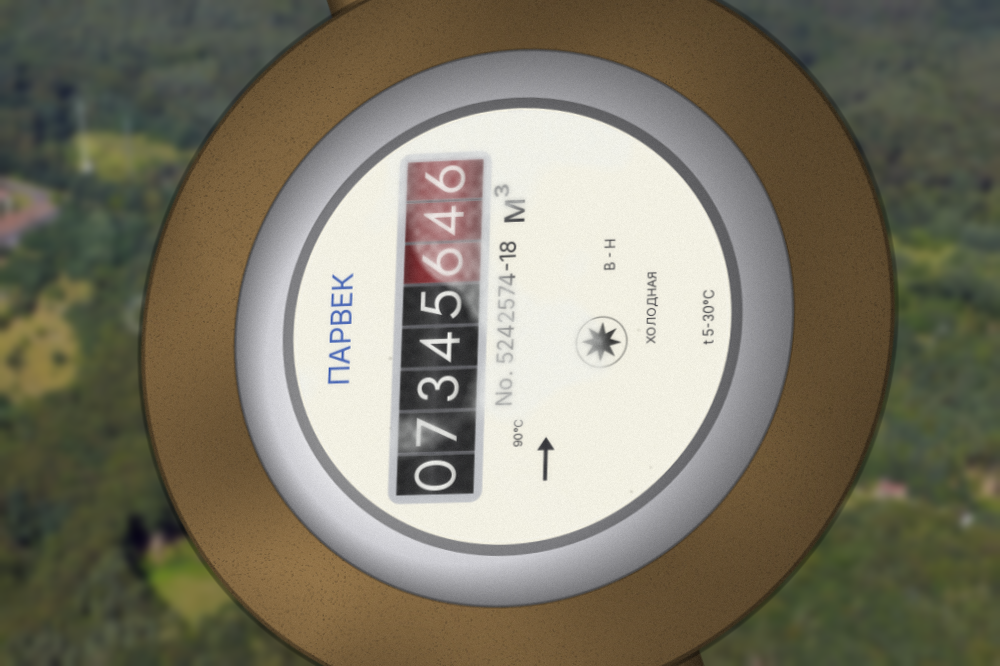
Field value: {"value": 7345.646, "unit": "m³"}
